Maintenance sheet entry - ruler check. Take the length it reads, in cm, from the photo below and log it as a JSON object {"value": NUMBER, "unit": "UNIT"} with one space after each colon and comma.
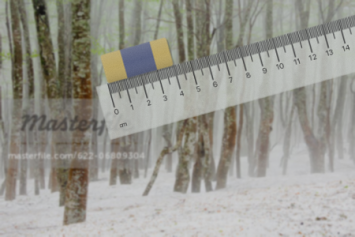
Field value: {"value": 4, "unit": "cm"}
